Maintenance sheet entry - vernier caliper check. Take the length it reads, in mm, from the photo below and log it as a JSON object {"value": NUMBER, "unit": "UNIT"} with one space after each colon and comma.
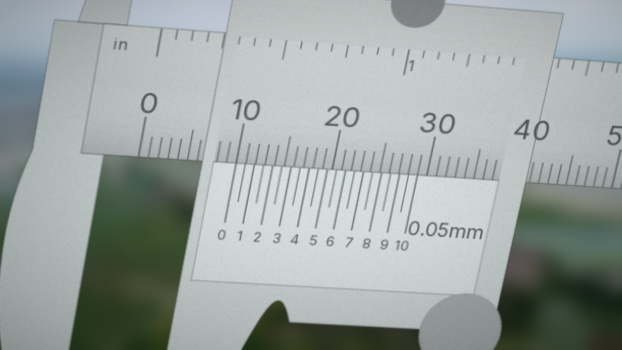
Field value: {"value": 10.0, "unit": "mm"}
